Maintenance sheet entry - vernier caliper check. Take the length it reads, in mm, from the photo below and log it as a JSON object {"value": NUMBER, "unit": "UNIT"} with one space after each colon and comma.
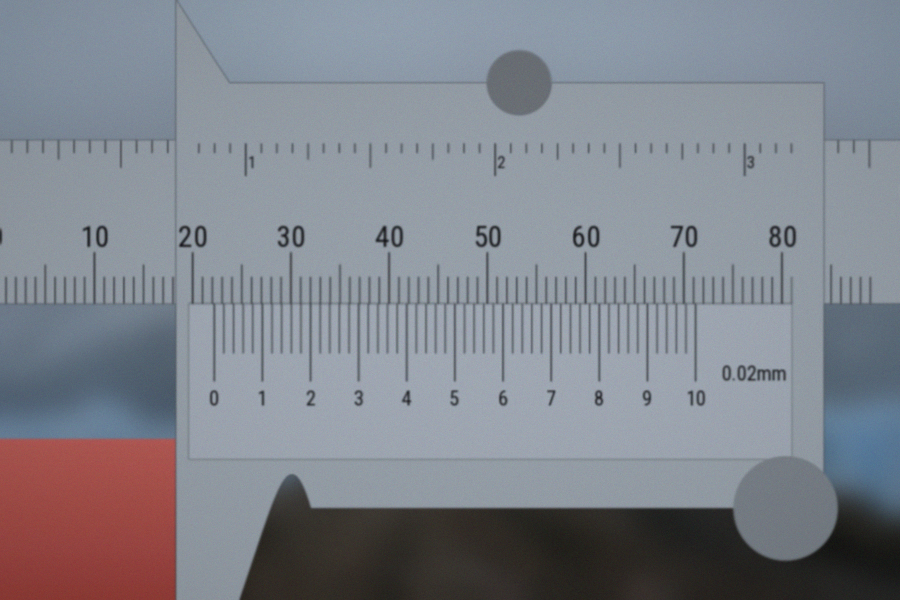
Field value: {"value": 22.2, "unit": "mm"}
